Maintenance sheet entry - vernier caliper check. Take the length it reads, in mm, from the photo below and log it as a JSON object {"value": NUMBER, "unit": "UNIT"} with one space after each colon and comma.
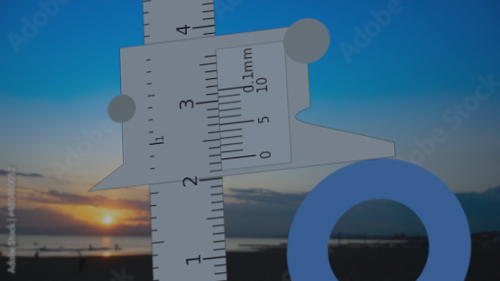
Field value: {"value": 22.4, "unit": "mm"}
